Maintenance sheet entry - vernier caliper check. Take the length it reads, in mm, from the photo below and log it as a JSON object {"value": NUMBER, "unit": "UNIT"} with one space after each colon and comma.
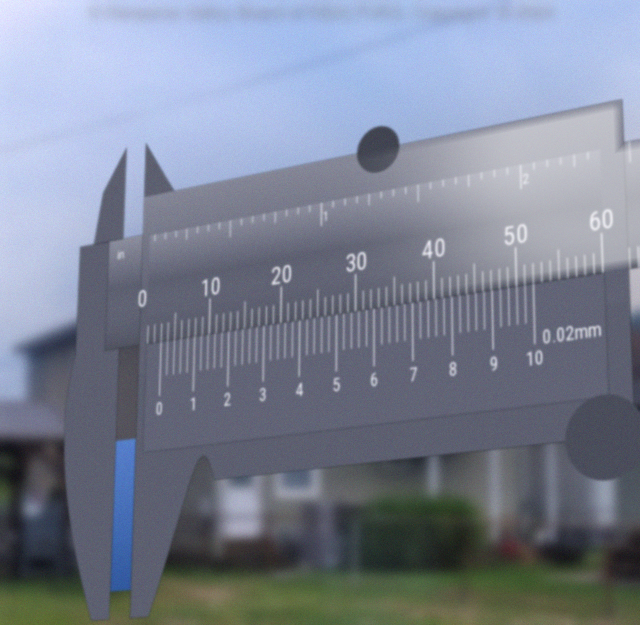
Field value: {"value": 3.0, "unit": "mm"}
